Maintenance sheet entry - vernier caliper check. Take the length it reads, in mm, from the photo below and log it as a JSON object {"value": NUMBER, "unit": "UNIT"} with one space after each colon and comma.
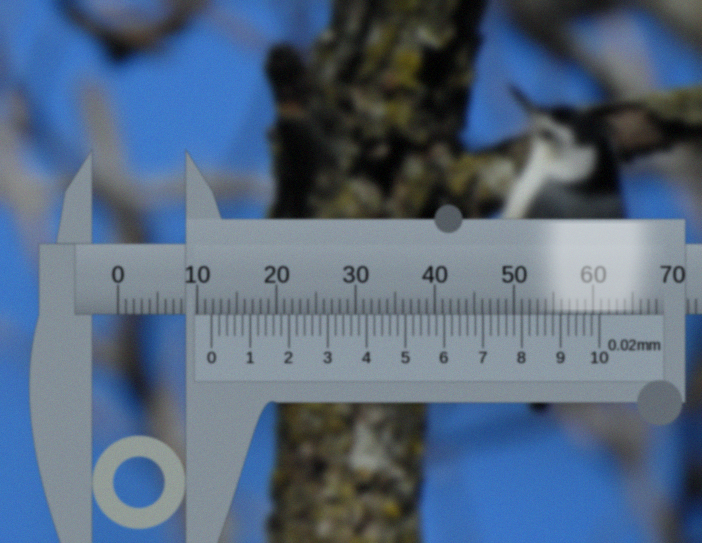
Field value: {"value": 11.8, "unit": "mm"}
